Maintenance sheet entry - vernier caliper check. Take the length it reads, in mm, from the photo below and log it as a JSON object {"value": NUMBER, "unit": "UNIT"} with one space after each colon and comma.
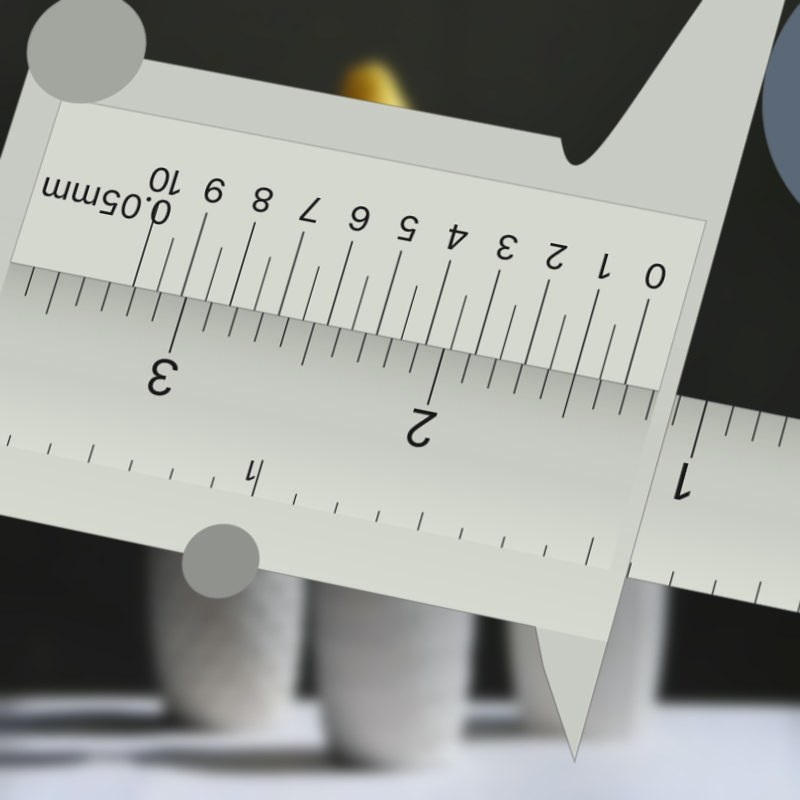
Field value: {"value": 13.10, "unit": "mm"}
